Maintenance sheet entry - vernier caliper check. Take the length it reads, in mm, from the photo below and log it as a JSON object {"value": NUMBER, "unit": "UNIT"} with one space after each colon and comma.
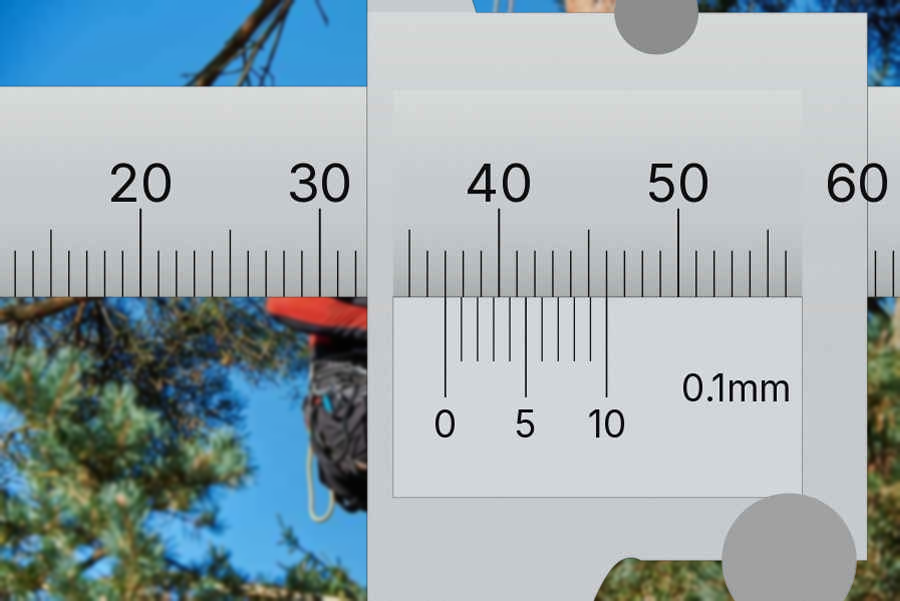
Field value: {"value": 37.0, "unit": "mm"}
